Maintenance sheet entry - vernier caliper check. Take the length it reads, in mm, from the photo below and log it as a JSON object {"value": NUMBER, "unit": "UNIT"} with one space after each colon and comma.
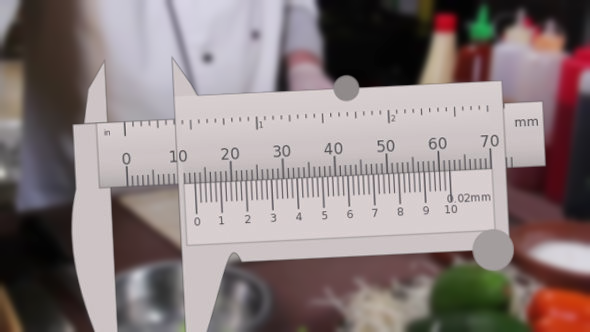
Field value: {"value": 13.0, "unit": "mm"}
